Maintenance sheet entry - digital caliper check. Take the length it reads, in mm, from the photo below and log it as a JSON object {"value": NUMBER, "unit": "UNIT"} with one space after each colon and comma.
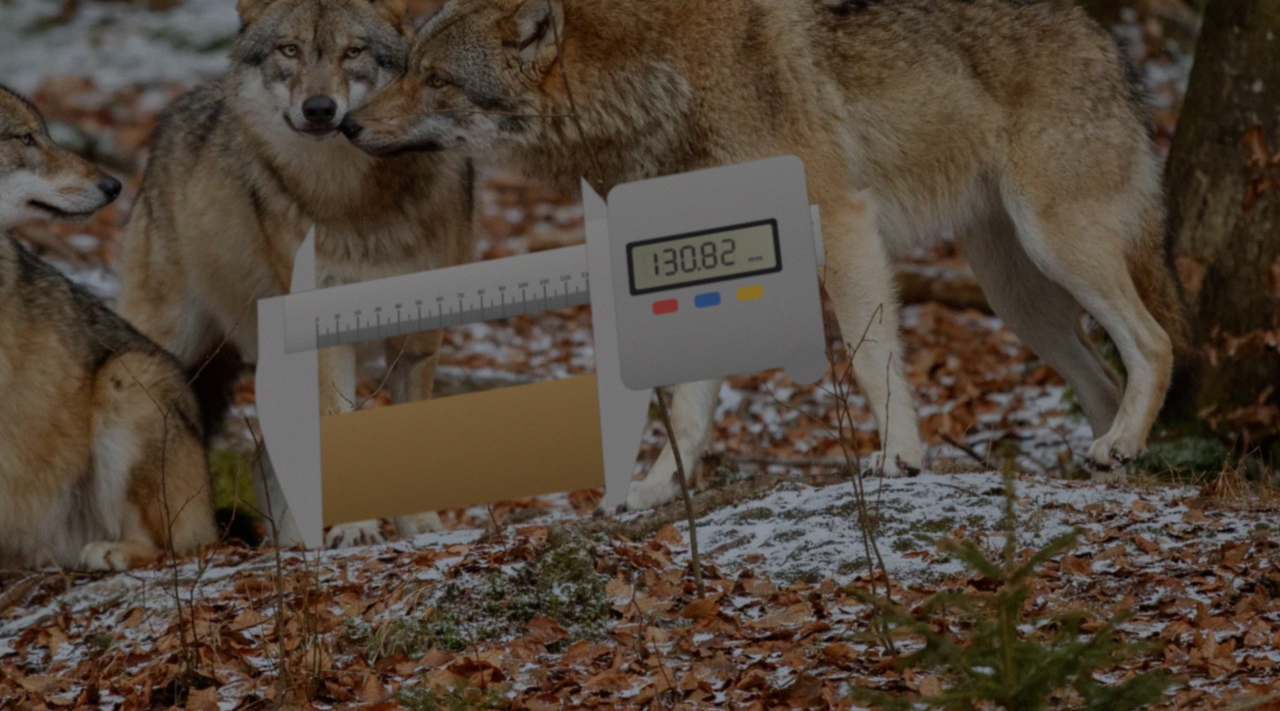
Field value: {"value": 130.82, "unit": "mm"}
